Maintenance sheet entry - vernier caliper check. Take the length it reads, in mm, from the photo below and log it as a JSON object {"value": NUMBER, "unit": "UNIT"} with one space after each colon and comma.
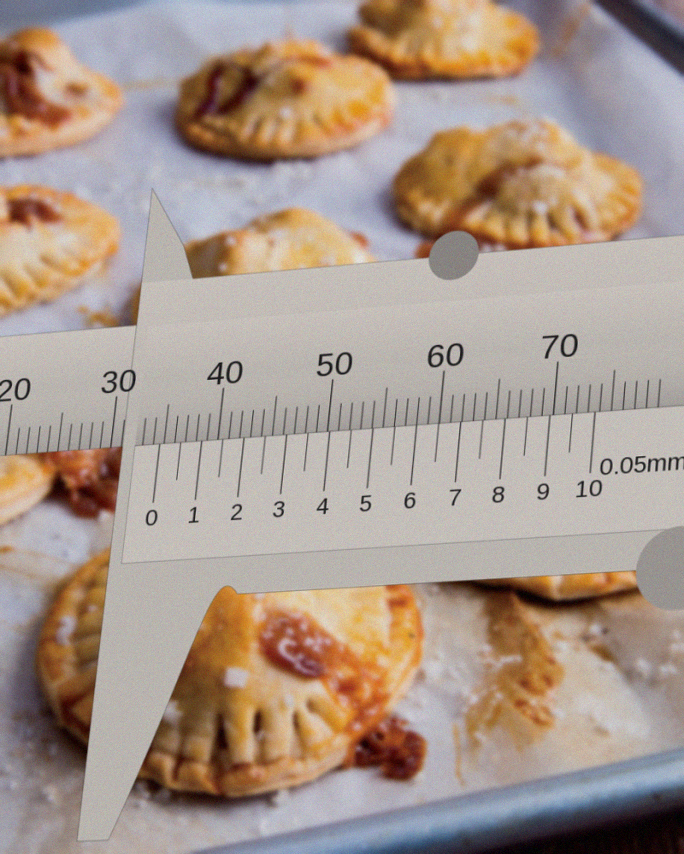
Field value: {"value": 34.6, "unit": "mm"}
